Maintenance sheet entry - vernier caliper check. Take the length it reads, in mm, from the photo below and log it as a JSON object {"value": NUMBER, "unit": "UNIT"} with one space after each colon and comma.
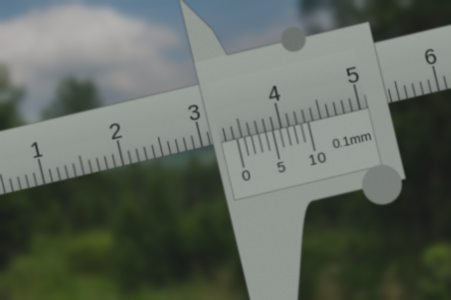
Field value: {"value": 34.4, "unit": "mm"}
